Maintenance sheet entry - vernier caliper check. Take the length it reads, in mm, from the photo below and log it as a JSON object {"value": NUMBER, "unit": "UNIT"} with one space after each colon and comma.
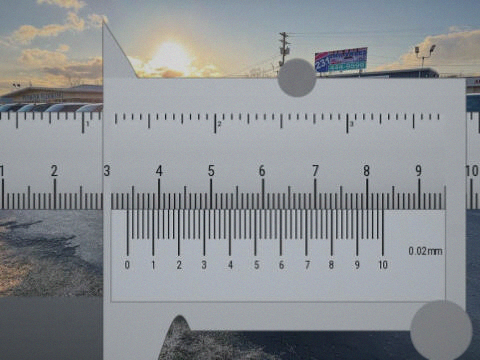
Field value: {"value": 34.0, "unit": "mm"}
